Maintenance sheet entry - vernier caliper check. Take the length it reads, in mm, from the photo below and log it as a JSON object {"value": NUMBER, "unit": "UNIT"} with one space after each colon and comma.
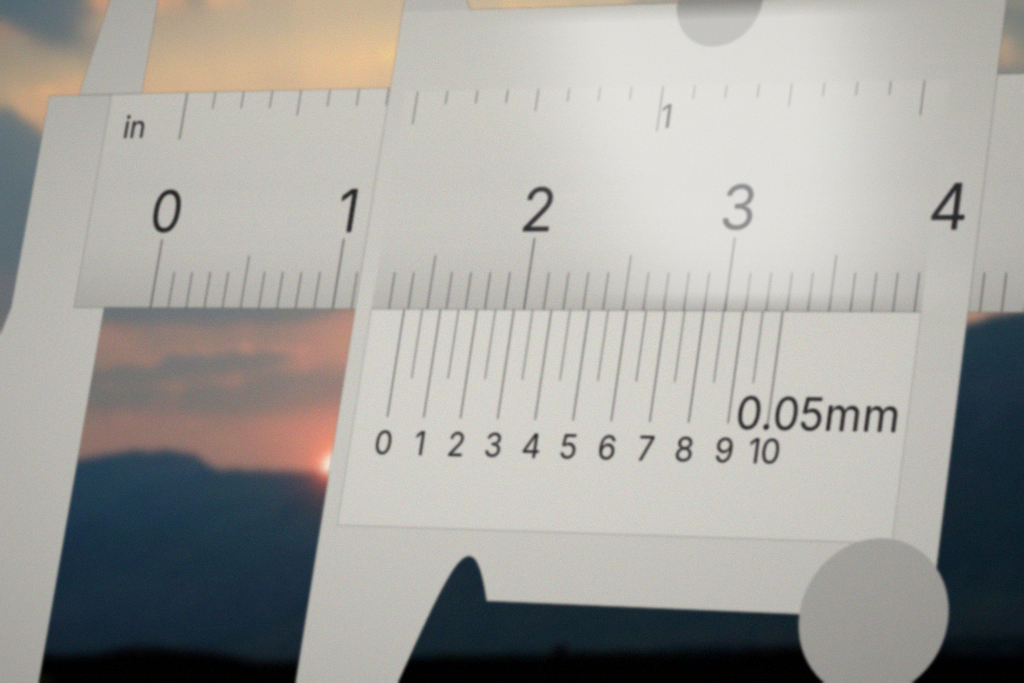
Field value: {"value": 13.8, "unit": "mm"}
